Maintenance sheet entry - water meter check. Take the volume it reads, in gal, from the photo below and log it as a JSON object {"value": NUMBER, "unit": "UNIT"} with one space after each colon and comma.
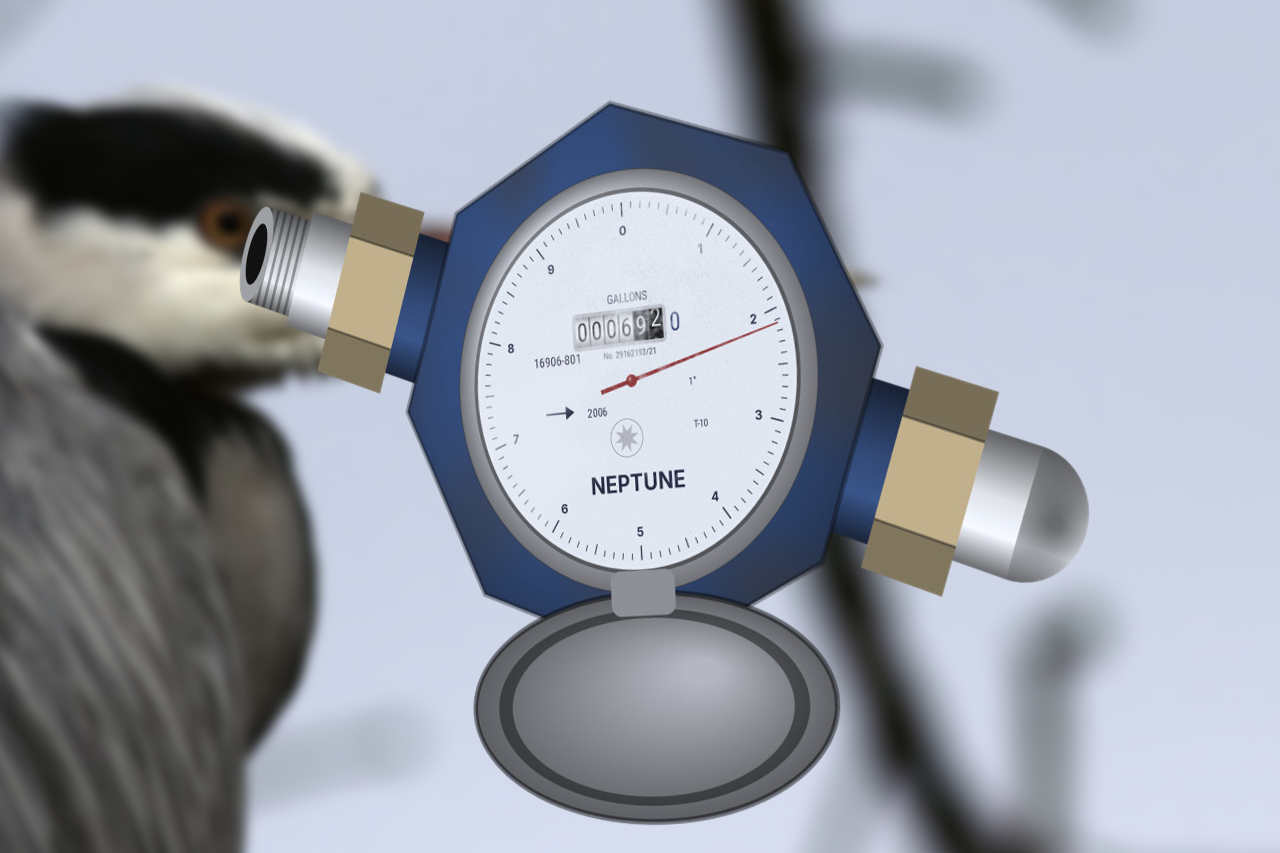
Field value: {"value": 6922.1, "unit": "gal"}
